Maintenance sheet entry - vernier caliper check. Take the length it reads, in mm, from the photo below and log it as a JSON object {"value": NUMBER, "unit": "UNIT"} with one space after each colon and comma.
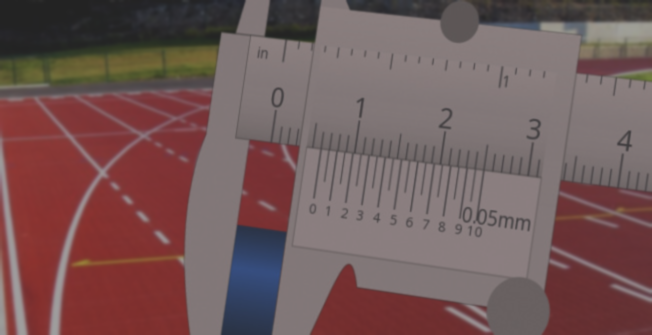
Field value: {"value": 6.0, "unit": "mm"}
